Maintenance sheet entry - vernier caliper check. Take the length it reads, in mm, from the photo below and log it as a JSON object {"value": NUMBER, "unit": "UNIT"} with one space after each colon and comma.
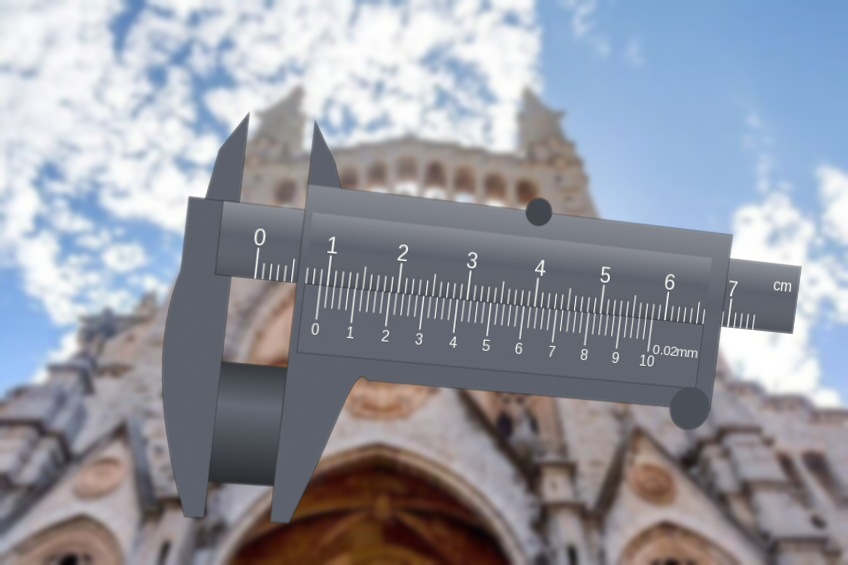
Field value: {"value": 9.0, "unit": "mm"}
